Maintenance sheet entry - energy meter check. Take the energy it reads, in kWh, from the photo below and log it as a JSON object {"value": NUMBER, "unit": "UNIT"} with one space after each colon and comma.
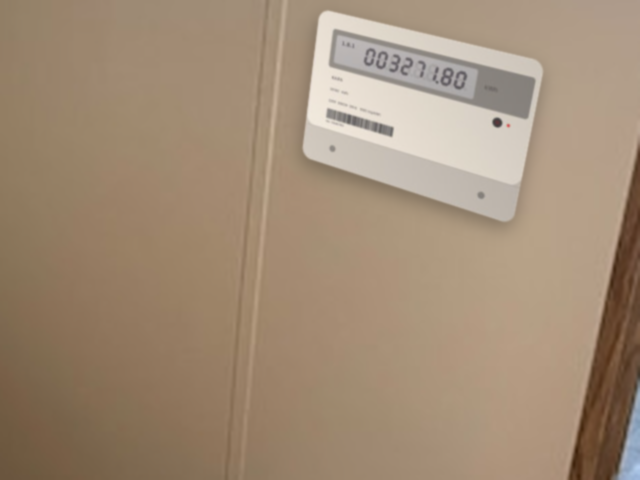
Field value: {"value": 3271.80, "unit": "kWh"}
